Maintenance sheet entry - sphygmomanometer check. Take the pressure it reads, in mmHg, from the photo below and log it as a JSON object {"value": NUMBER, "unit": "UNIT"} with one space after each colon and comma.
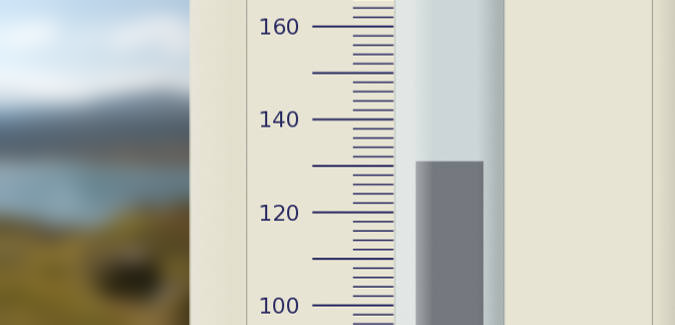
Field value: {"value": 131, "unit": "mmHg"}
